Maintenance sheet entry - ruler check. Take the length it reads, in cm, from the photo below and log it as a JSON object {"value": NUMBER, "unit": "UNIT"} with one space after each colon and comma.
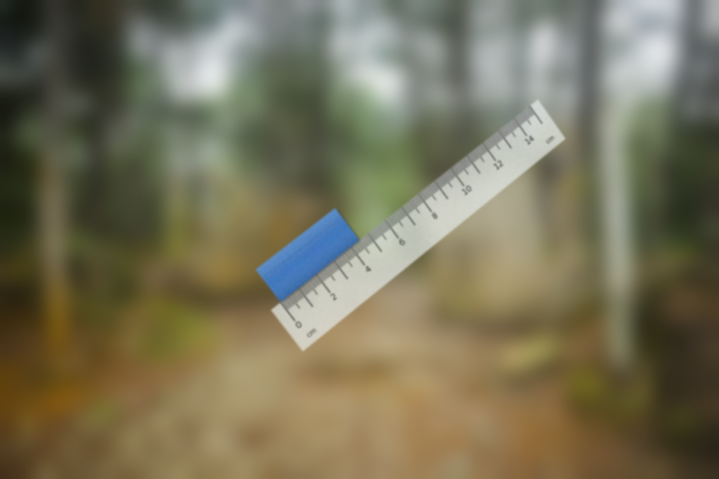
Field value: {"value": 4.5, "unit": "cm"}
